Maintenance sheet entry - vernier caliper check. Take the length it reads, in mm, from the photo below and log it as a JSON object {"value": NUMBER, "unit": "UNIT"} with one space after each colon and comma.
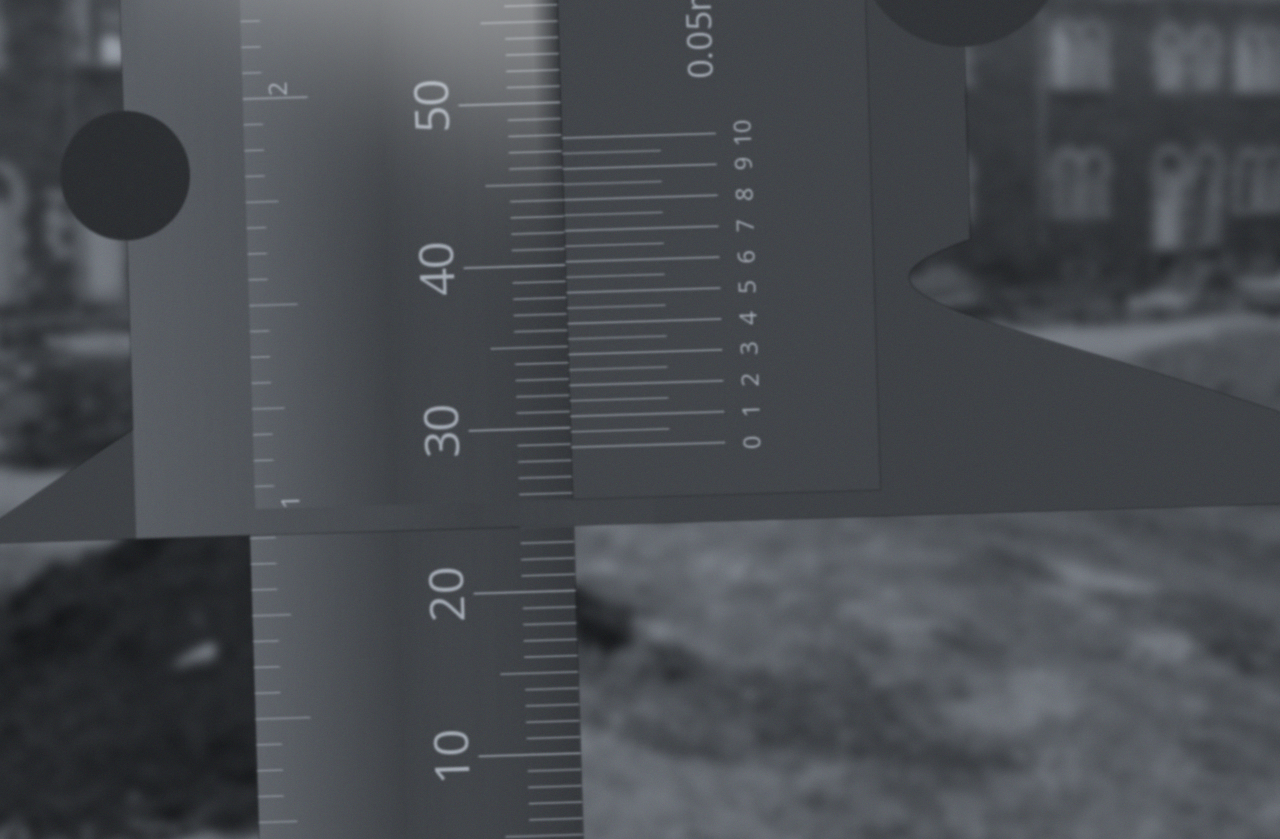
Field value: {"value": 28.8, "unit": "mm"}
